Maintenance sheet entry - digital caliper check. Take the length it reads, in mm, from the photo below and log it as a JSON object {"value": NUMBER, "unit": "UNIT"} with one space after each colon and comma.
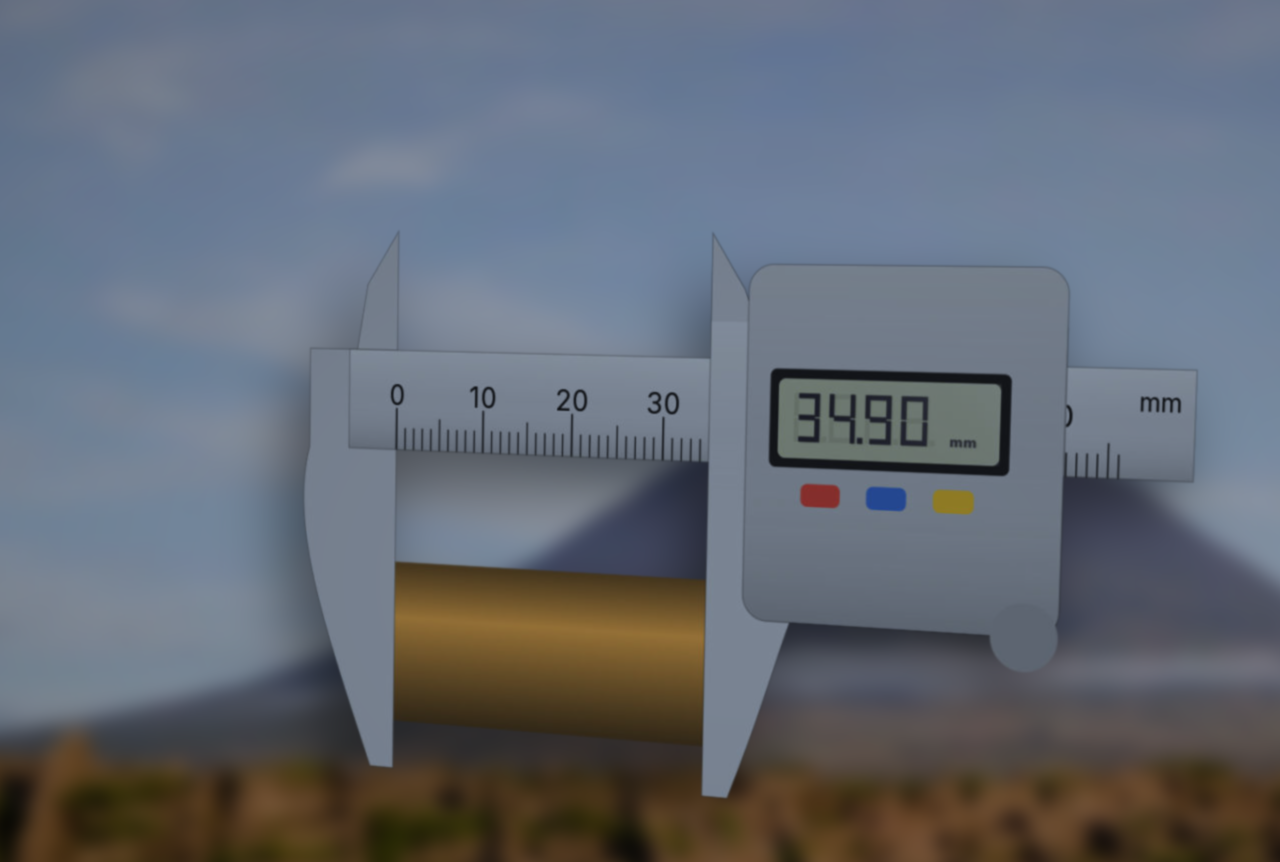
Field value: {"value": 34.90, "unit": "mm"}
